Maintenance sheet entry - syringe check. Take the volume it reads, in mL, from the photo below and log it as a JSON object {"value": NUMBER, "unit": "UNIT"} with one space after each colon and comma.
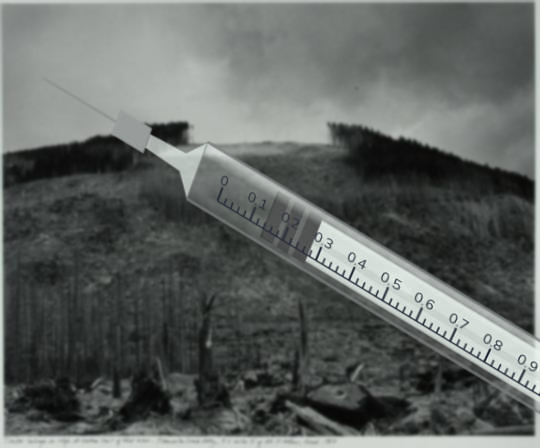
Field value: {"value": 0.14, "unit": "mL"}
